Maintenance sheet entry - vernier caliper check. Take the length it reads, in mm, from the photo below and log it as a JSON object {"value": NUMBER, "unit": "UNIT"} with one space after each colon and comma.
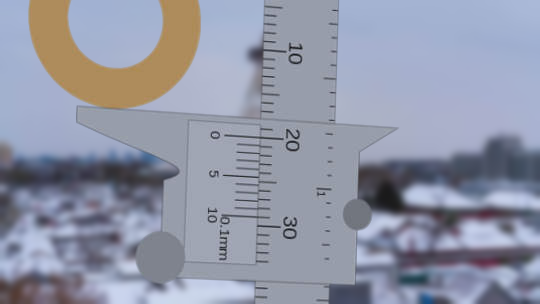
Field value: {"value": 20.0, "unit": "mm"}
